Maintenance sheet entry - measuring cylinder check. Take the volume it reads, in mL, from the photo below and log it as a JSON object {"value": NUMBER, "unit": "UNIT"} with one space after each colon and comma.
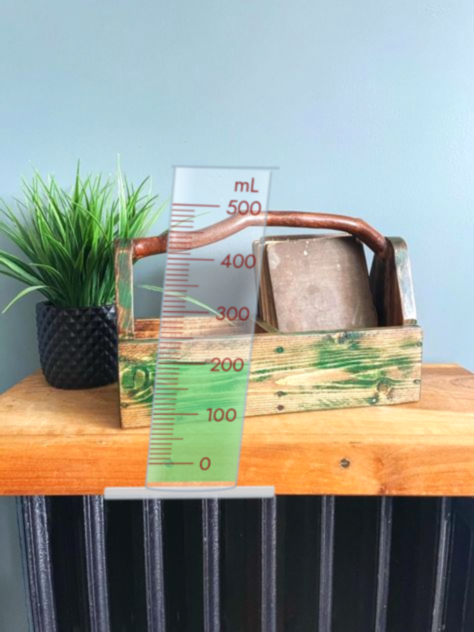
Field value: {"value": 200, "unit": "mL"}
